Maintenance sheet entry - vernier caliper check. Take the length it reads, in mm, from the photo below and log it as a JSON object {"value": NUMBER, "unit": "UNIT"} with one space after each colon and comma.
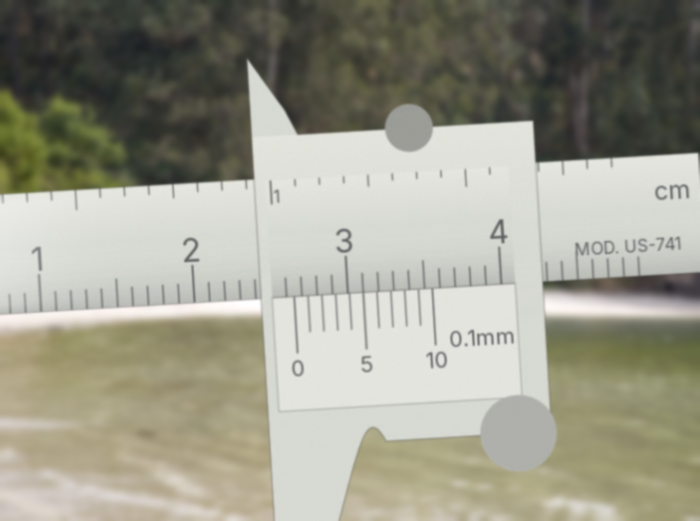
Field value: {"value": 26.5, "unit": "mm"}
